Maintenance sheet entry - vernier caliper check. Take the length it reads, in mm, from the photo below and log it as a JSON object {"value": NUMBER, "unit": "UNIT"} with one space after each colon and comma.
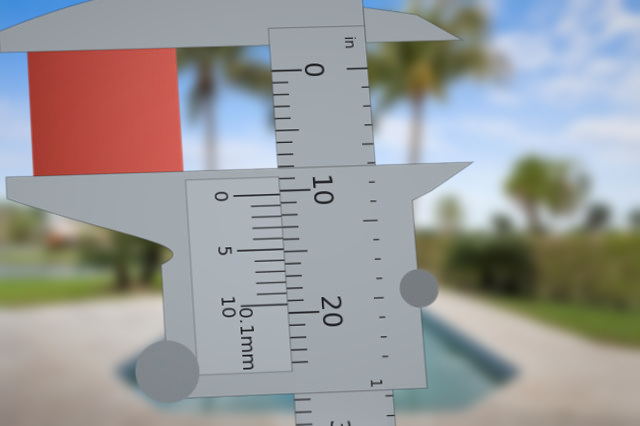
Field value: {"value": 10.3, "unit": "mm"}
